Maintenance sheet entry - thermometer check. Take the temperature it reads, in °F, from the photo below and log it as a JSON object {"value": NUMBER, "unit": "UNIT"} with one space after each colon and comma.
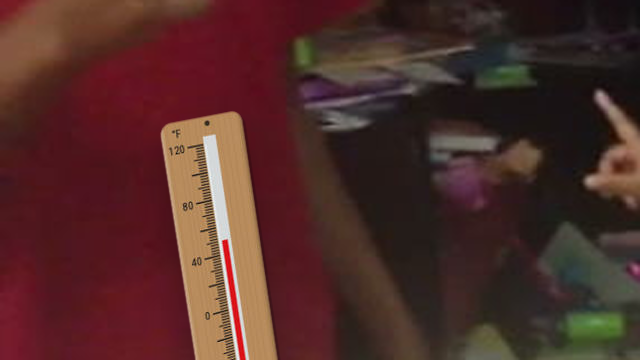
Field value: {"value": 50, "unit": "°F"}
